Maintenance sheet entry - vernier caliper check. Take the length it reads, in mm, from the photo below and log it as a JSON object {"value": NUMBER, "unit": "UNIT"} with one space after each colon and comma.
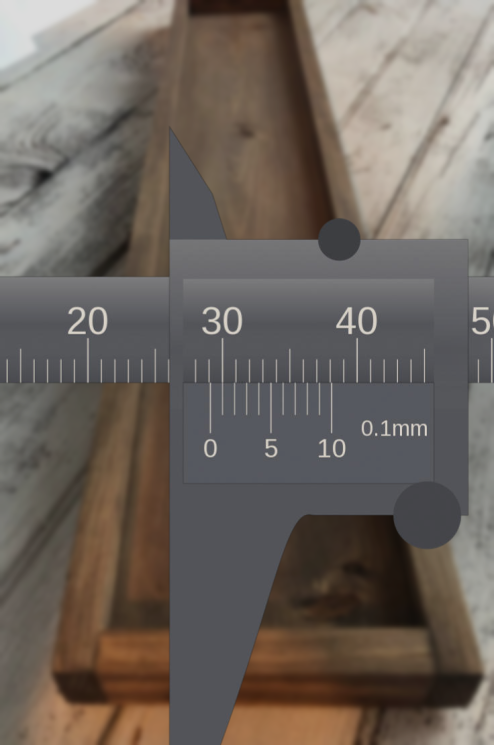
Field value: {"value": 29.1, "unit": "mm"}
